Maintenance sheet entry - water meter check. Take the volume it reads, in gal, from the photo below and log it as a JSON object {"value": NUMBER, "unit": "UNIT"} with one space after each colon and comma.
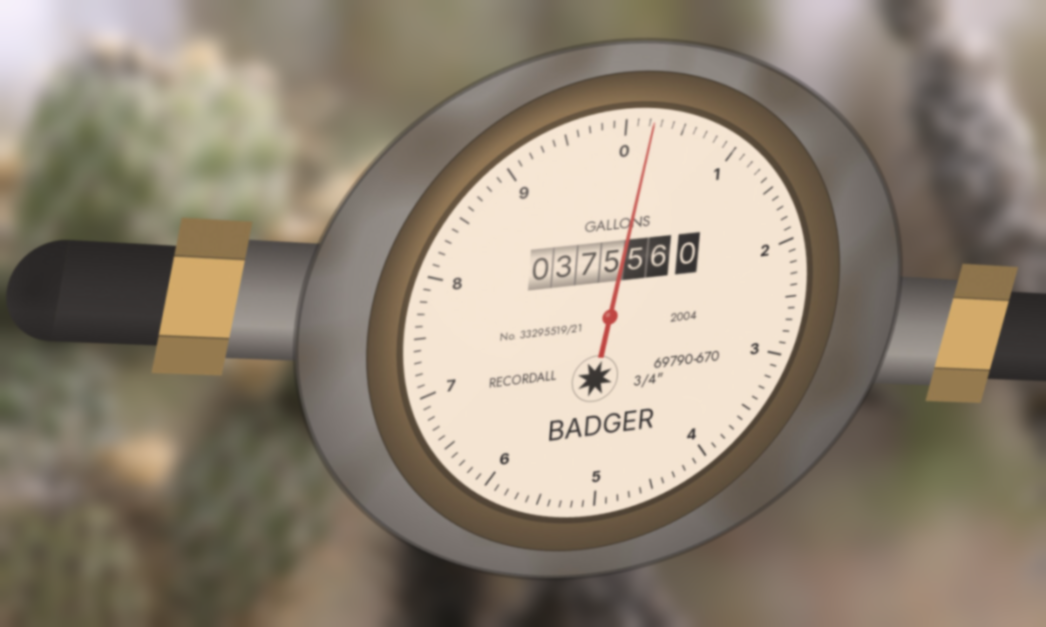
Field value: {"value": 375560.2, "unit": "gal"}
